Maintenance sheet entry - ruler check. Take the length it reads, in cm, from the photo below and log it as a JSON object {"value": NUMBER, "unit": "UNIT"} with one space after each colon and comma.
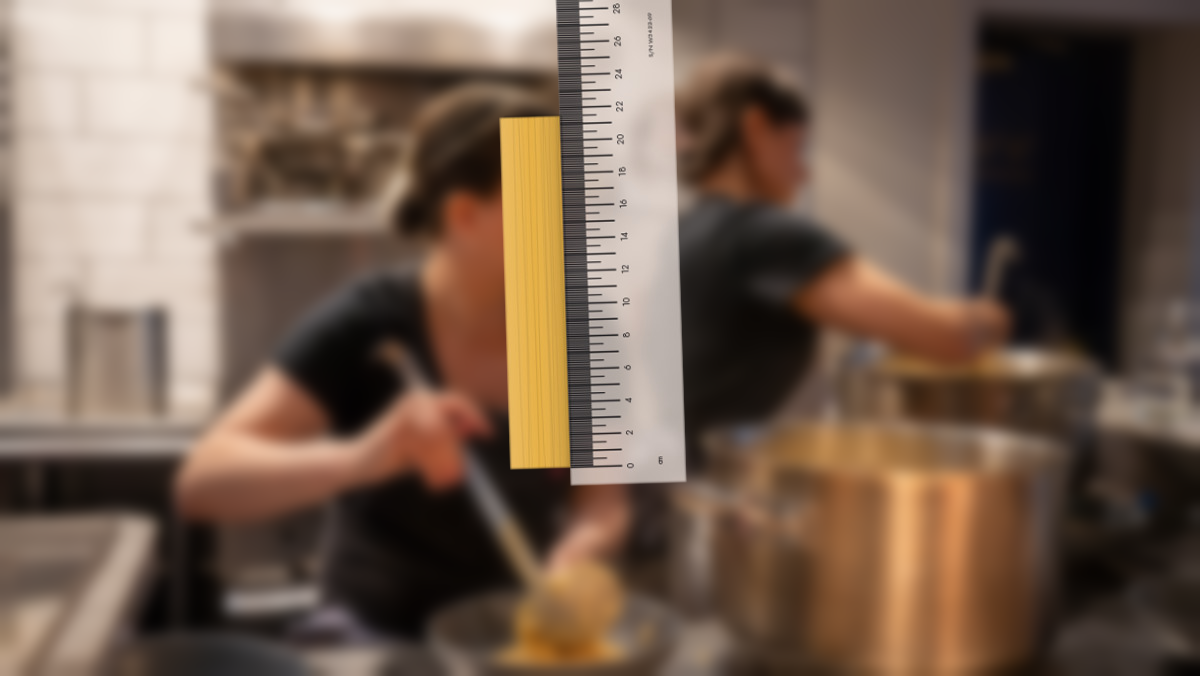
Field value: {"value": 21.5, "unit": "cm"}
